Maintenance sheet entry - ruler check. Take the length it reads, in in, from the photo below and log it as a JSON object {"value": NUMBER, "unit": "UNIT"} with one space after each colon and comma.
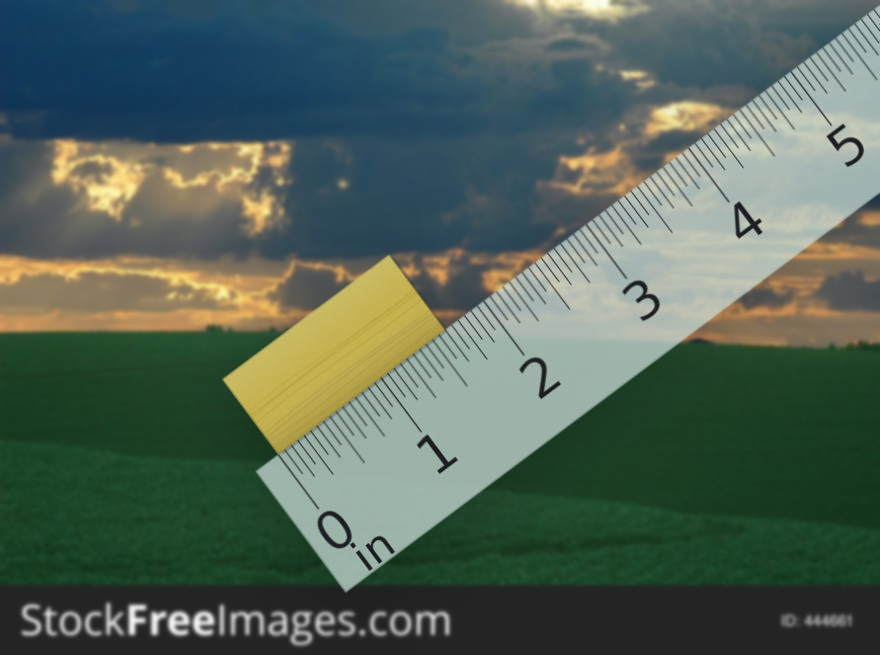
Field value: {"value": 1.625, "unit": "in"}
